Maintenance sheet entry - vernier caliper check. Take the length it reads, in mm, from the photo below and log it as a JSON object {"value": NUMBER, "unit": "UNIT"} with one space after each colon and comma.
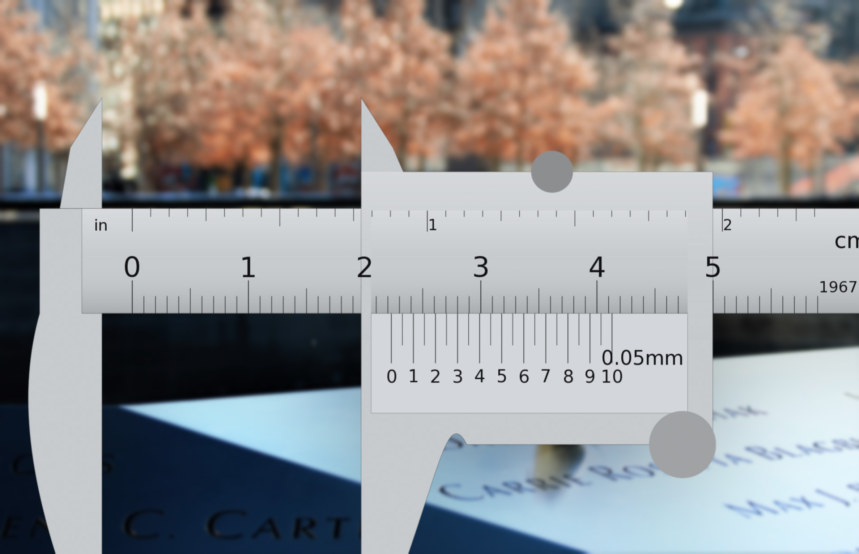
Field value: {"value": 22.3, "unit": "mm"}
